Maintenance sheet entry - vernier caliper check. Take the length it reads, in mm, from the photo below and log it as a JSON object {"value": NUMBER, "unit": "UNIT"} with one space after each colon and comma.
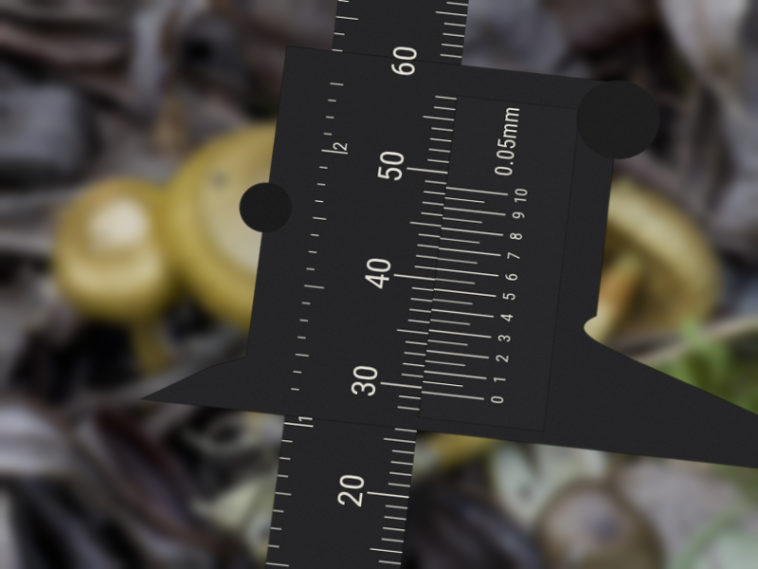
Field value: {"value": 29.6, "unit": "mm"}
